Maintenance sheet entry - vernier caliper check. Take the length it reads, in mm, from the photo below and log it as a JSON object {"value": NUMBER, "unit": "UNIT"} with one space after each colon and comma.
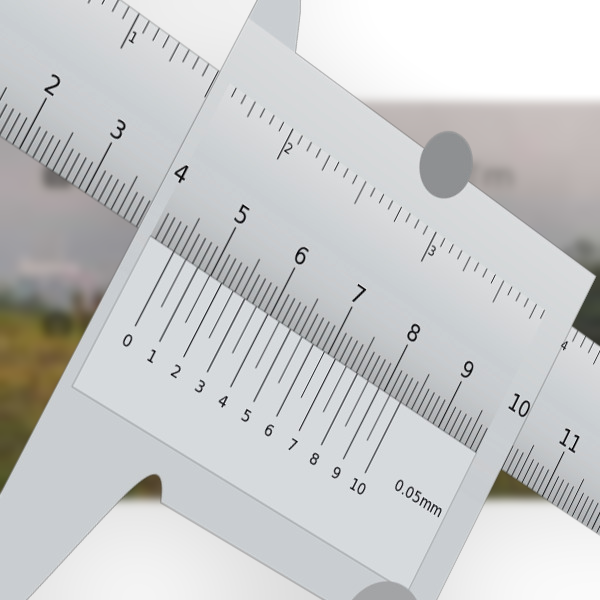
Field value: {"value": 44.0, "unit": "mm"}
